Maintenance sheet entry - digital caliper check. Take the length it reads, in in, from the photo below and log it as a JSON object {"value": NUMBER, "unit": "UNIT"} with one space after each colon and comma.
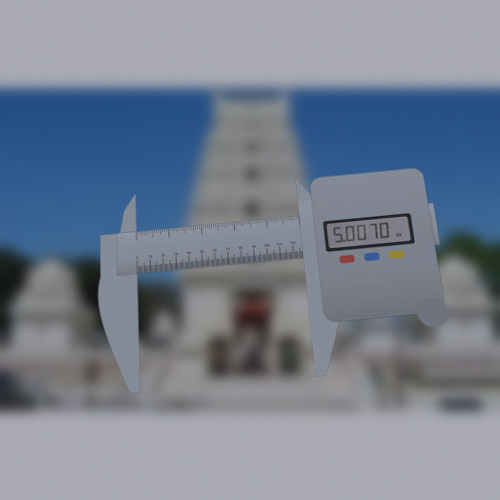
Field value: {"value": 5.0070, "unit": "in"}
